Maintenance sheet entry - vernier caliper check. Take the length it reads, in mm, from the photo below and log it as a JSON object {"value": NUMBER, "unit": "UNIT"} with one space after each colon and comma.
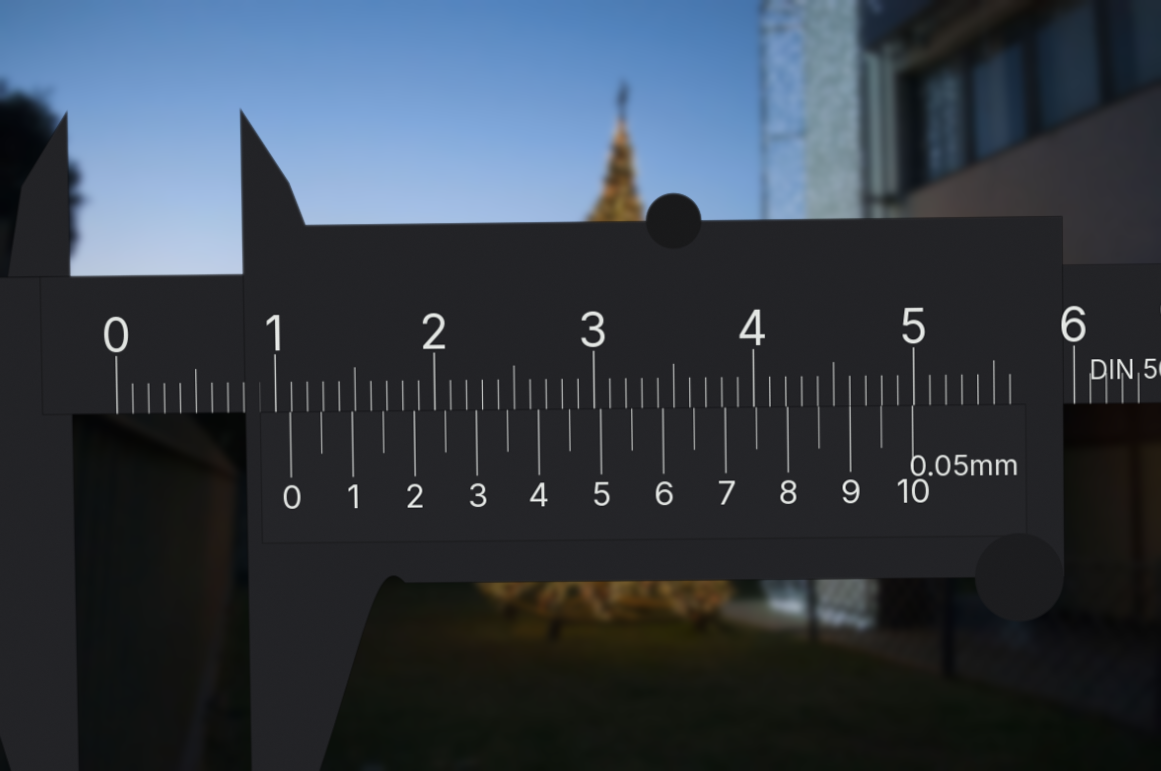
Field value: {"value": 10.9, "unit": "mm"}
